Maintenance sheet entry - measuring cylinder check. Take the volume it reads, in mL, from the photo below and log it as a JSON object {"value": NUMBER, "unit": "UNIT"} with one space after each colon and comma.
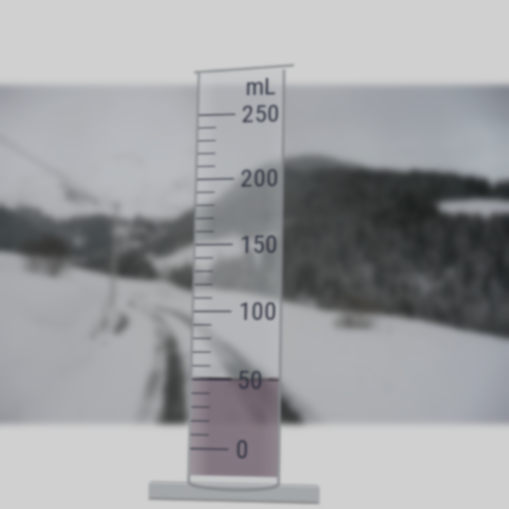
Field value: {"value": 50, "unit": "mL"}
